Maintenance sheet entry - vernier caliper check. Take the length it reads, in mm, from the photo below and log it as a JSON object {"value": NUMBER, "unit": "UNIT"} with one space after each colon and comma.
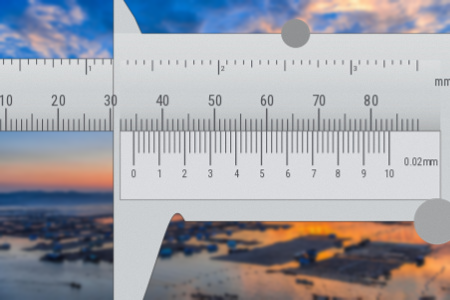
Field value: {"value": 34.5, "unit": "mm"}
